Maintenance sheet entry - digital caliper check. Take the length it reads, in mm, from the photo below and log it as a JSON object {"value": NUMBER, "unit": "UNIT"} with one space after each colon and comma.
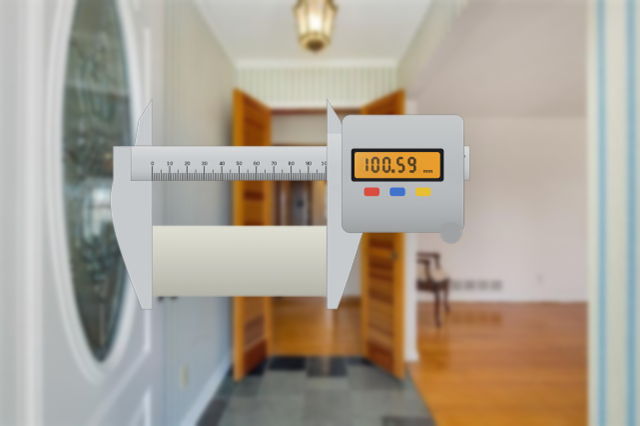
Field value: {"value": 100.59, "unit": "mm"}
